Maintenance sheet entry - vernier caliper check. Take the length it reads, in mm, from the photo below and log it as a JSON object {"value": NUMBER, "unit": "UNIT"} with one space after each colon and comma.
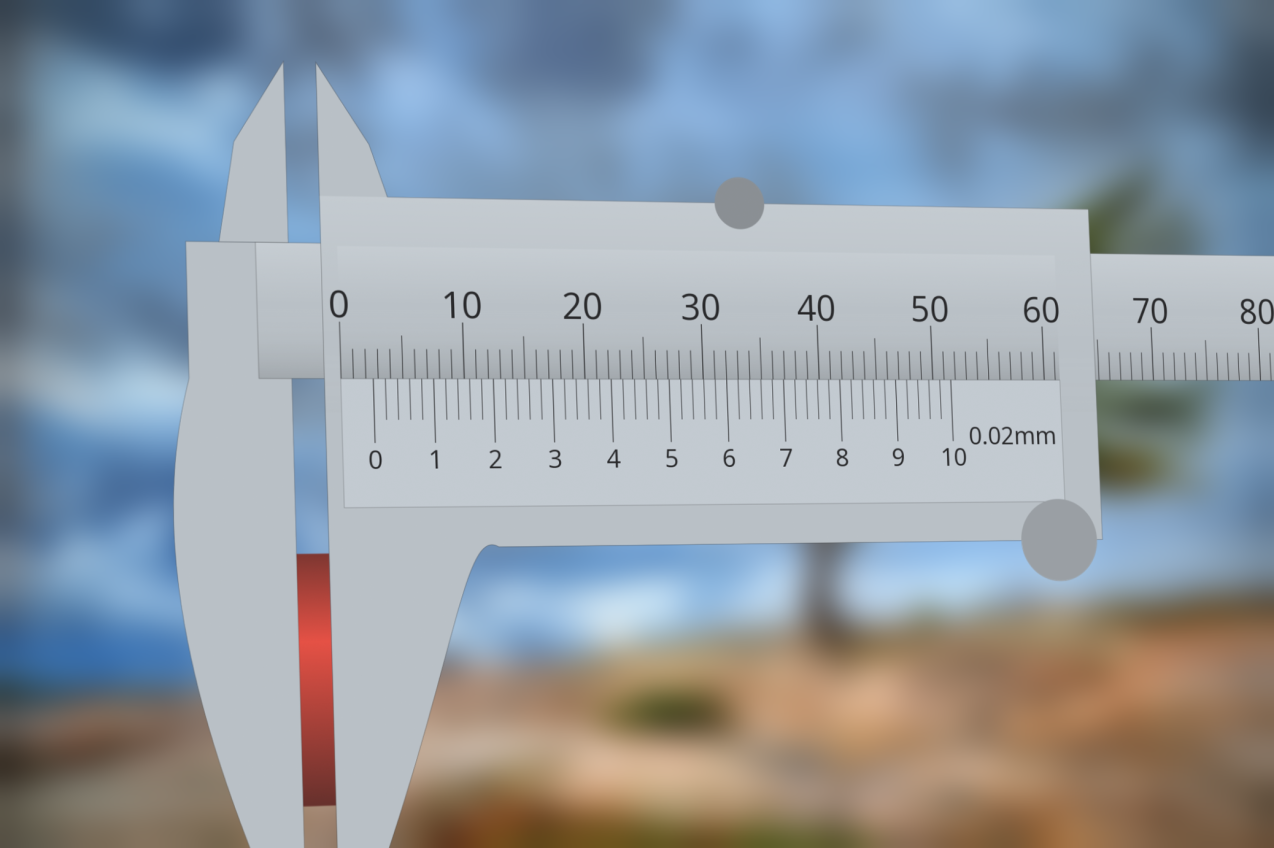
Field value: {"value": 2.6, "unit": "mm"}
